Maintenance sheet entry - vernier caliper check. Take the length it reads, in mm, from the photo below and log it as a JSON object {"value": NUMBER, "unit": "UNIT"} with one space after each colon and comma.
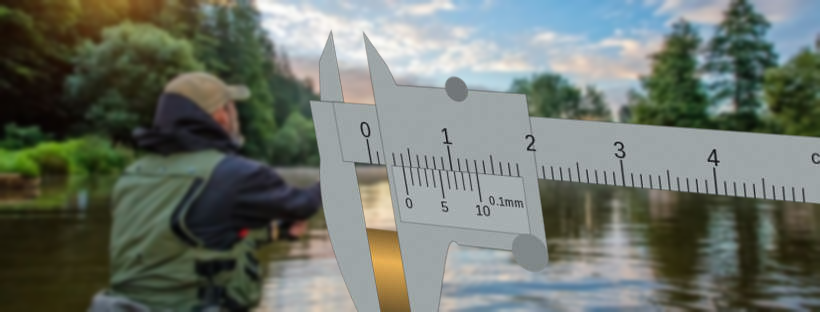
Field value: {"value": 4.0, "unit": "mm"}
